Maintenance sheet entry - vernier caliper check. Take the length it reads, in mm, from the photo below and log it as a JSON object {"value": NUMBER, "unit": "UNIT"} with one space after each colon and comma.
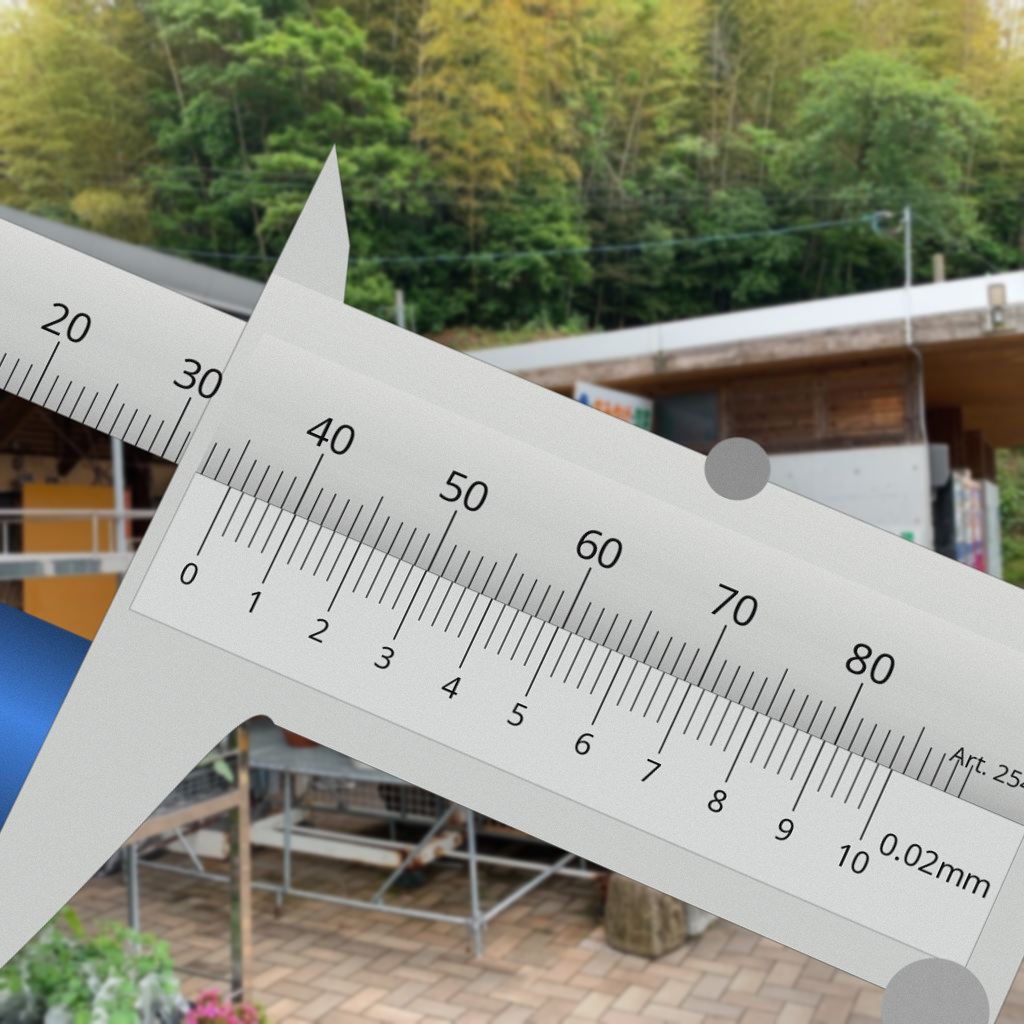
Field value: {"value": 35.2, "unit": "mm"}
